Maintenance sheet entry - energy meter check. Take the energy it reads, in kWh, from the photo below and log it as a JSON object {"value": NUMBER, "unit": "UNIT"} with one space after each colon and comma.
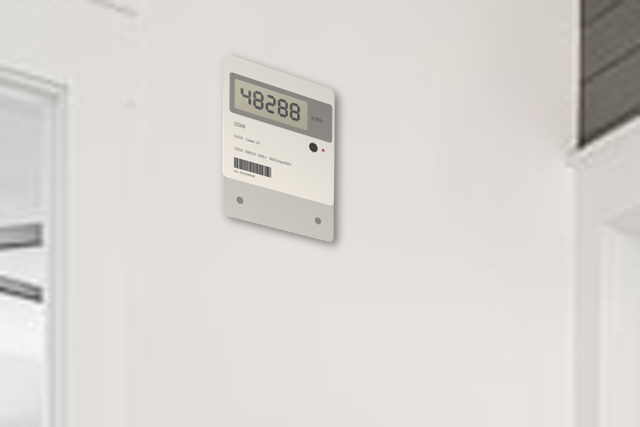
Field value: {"value": 48288, "unit": "kWh"}
